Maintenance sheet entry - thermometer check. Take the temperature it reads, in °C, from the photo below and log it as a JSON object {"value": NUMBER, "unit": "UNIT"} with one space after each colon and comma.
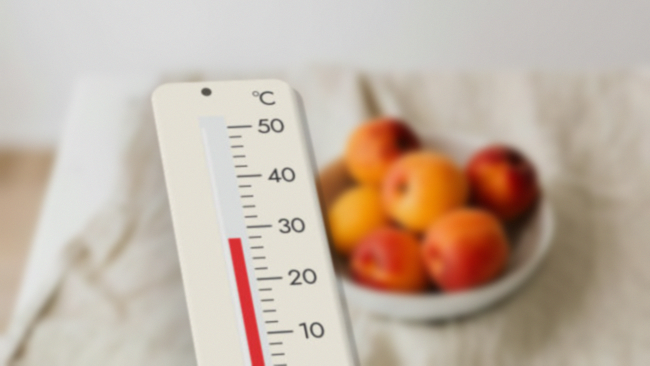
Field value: {"value": 28, "unit": "°C"}
